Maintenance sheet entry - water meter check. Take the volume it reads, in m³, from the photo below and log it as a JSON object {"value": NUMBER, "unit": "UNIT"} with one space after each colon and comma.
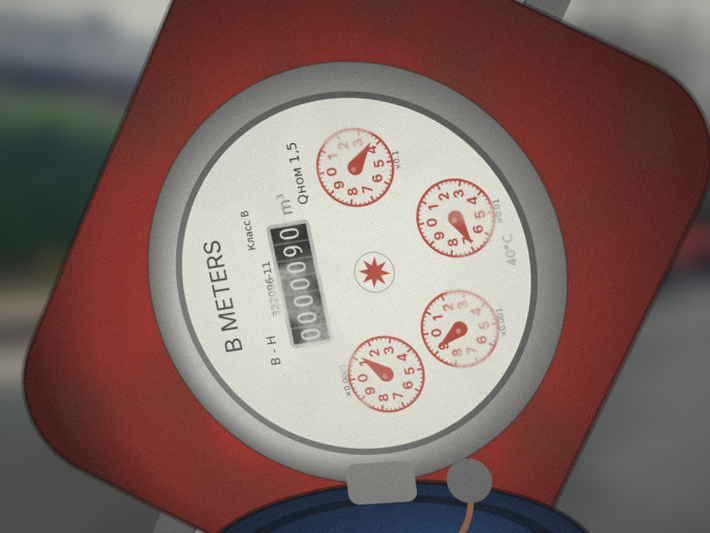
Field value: {"value": 90.3691, "unit": "m³"}
